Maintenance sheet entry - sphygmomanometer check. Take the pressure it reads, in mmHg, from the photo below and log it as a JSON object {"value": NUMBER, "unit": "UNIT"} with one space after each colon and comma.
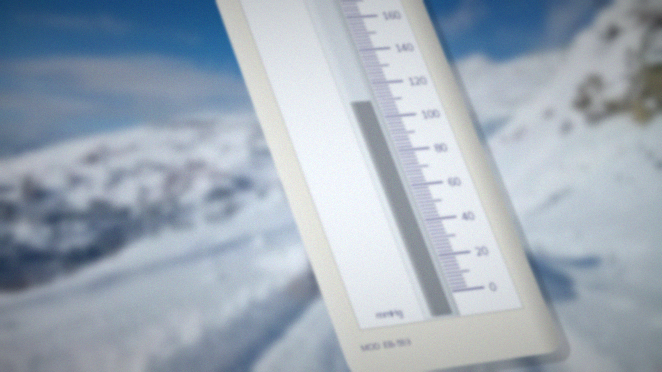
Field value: {"value": 110, "unit": "mmHg"}
